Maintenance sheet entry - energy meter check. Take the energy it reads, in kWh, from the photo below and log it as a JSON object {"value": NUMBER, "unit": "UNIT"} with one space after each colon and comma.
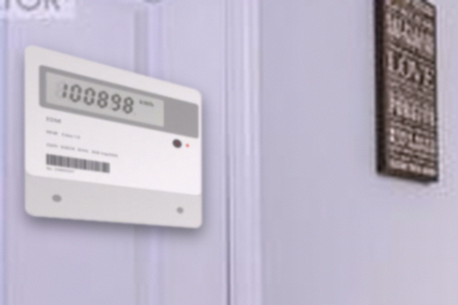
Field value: {"value": 100898, "unit": "kWh"}
